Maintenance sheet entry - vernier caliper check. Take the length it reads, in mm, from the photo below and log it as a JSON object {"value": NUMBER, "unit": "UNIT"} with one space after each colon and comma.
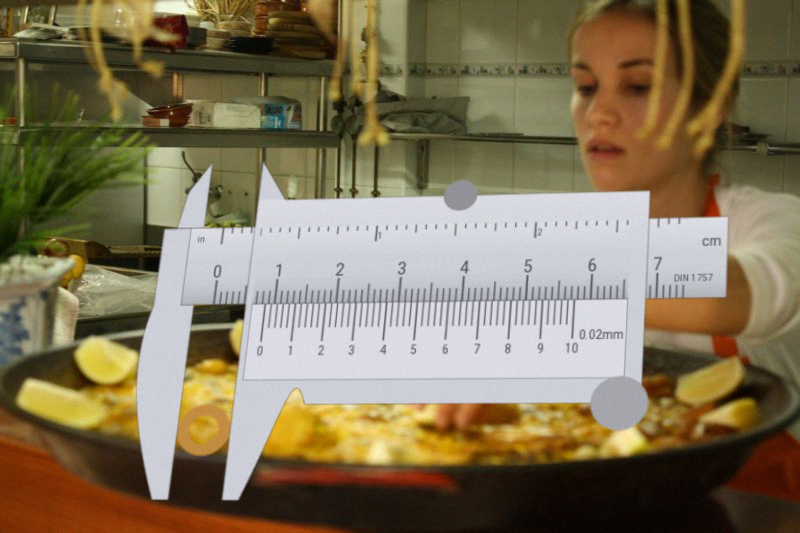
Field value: {"value": 8.5, "unit": "mm"}
